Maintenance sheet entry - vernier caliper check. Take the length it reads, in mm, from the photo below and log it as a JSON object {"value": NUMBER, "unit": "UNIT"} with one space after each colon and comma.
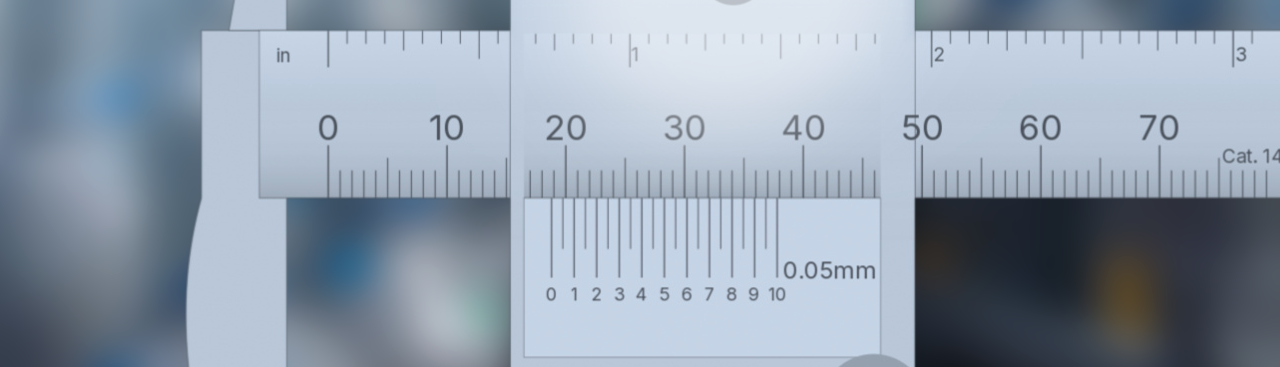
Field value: {"value": 18.8, "unit": "mm"}
